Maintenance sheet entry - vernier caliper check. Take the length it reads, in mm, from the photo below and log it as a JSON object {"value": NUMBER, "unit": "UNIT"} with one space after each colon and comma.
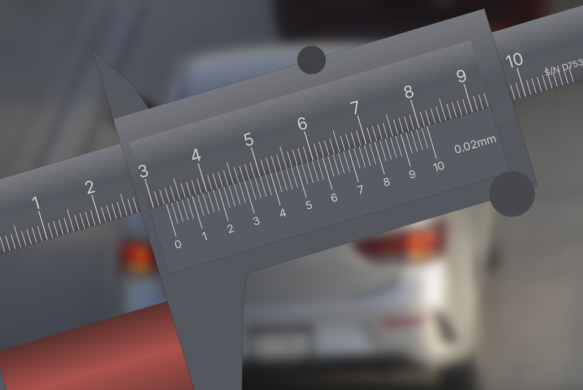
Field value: {"value": 32.4, "unit": "mm"}
